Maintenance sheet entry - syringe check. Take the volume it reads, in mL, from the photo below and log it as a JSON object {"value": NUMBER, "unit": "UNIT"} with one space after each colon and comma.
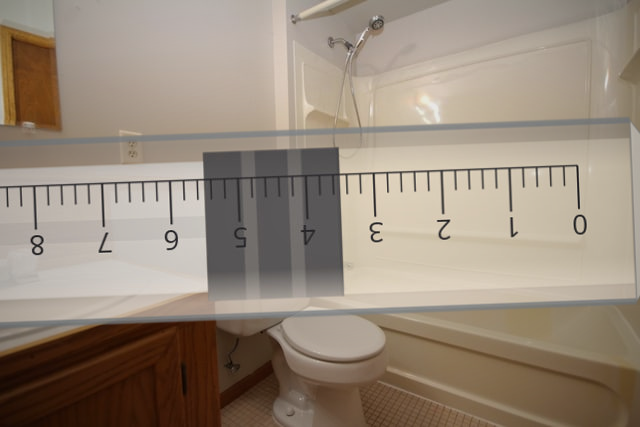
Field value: {"value": 3.5, "unit": "mL"}
